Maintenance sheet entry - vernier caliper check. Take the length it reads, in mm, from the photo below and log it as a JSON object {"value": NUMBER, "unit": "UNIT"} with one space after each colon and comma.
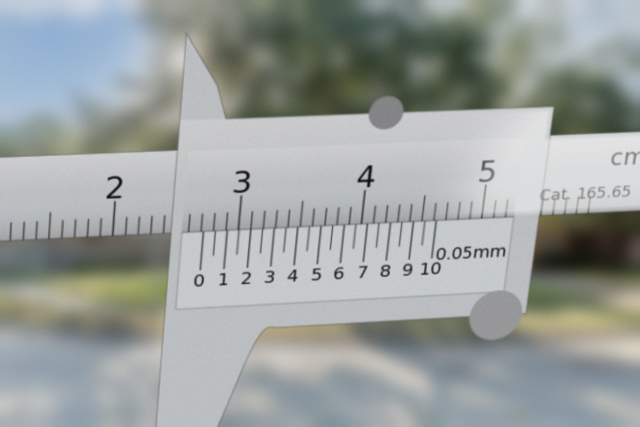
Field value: {"value": 27.2, "unit": "mm"}
